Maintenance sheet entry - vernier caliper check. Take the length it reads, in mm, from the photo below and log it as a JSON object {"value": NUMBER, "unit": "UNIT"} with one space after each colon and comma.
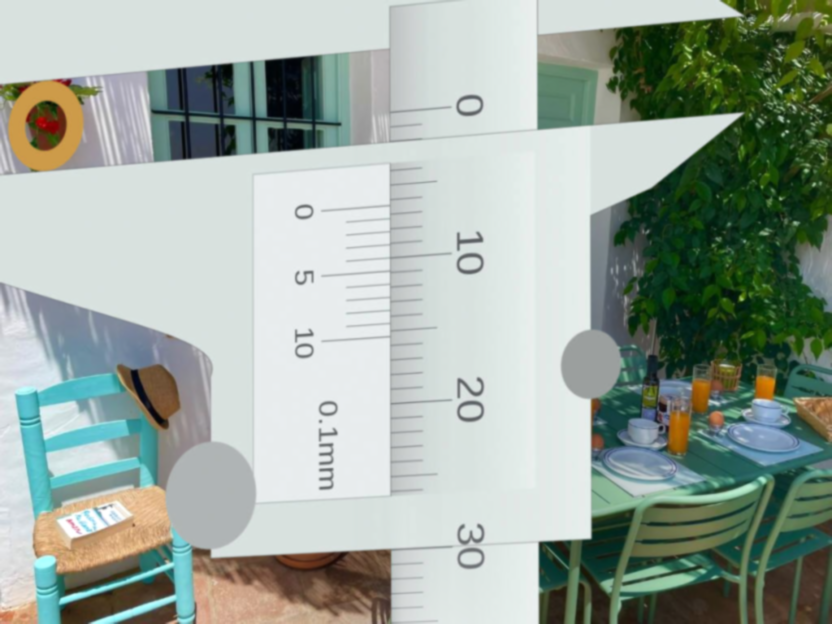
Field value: {"value": 6.4, "unit": "mm"}
